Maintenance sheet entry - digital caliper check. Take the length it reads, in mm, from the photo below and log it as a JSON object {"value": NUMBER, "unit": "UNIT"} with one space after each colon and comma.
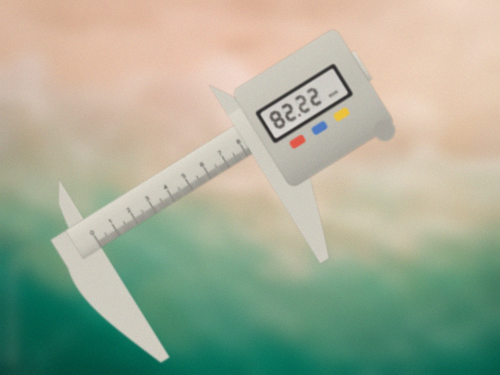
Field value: {"value": 82.22, "unit": "mm"}
